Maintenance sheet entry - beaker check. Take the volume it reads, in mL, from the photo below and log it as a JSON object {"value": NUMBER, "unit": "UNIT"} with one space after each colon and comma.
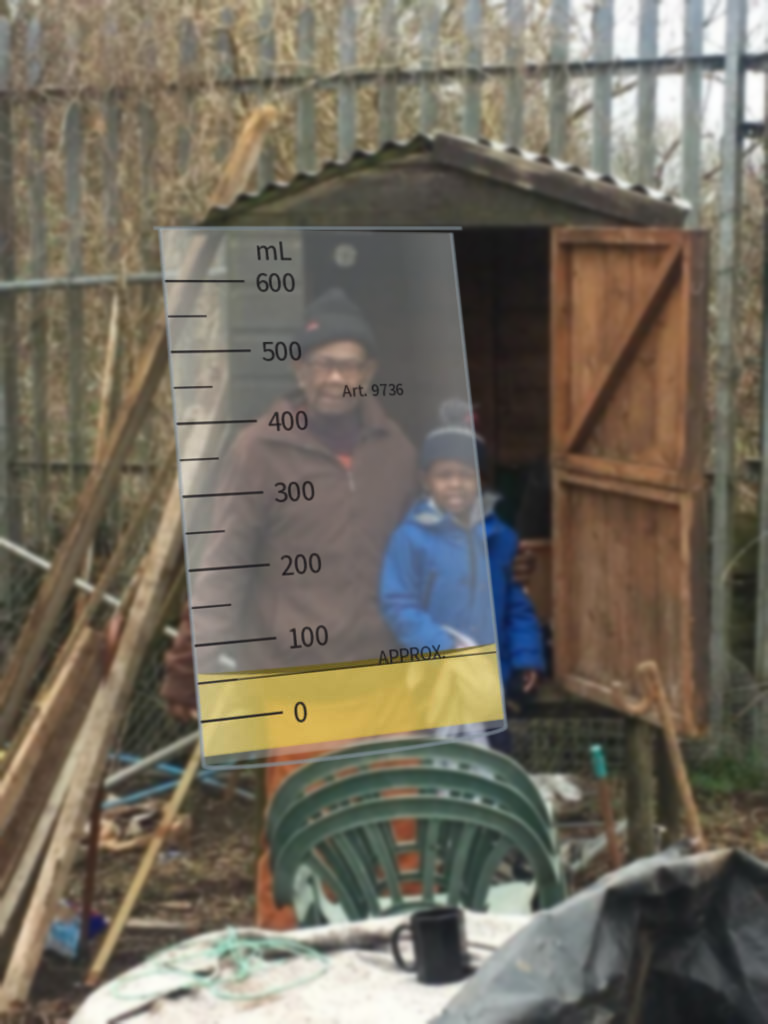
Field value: {"value": 50, "unit": "mL"}
